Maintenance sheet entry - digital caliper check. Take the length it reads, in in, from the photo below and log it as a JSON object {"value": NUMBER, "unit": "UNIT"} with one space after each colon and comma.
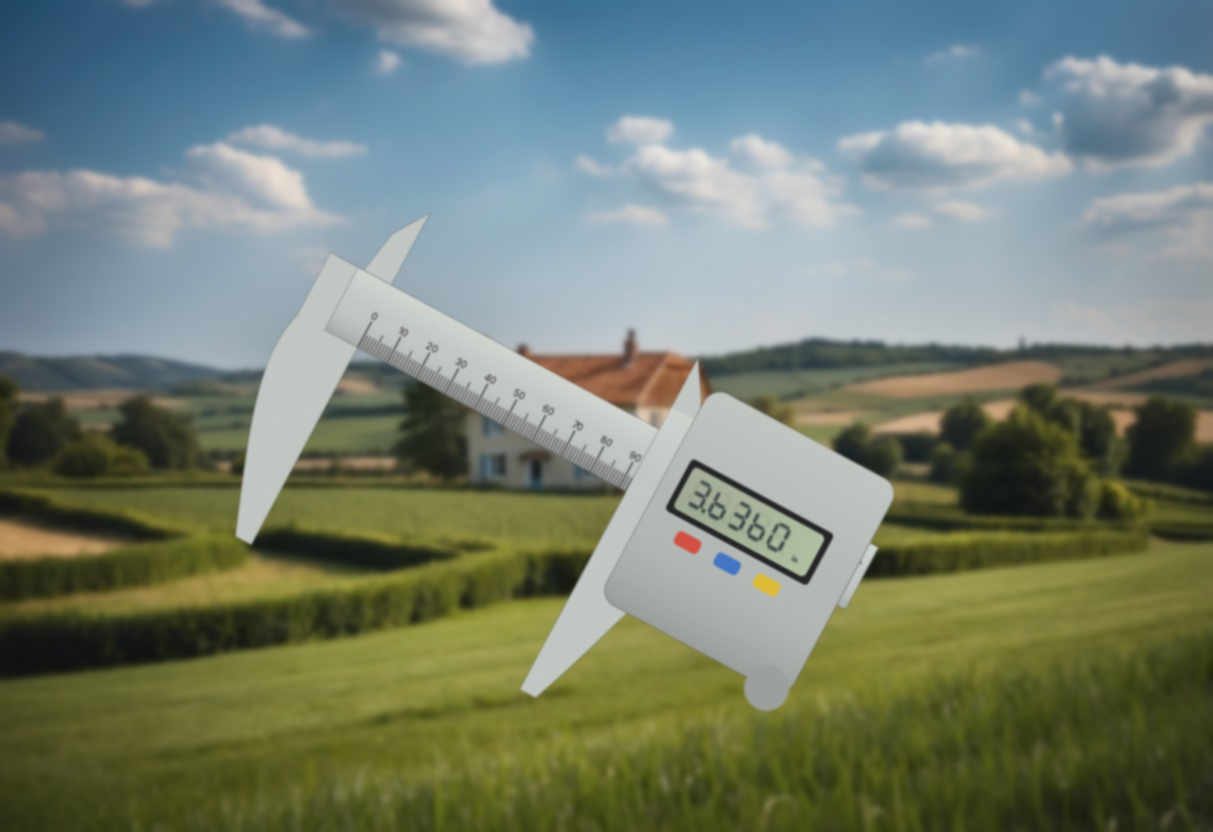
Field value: {"value": 3.6360, "unit": "in"}
